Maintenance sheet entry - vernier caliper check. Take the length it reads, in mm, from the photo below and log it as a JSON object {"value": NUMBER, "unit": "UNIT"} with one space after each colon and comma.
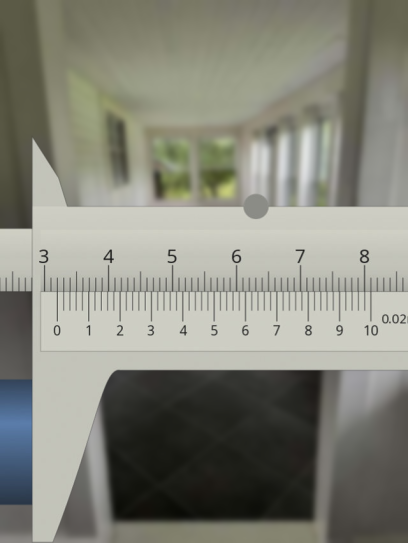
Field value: {"value": 32.0, "unit": "mm"}
